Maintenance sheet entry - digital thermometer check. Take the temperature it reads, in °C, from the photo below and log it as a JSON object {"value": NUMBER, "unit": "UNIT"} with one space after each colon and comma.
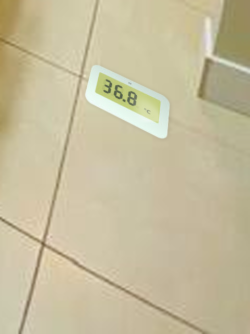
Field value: {"value": 36.8, "unit": "°C"}
